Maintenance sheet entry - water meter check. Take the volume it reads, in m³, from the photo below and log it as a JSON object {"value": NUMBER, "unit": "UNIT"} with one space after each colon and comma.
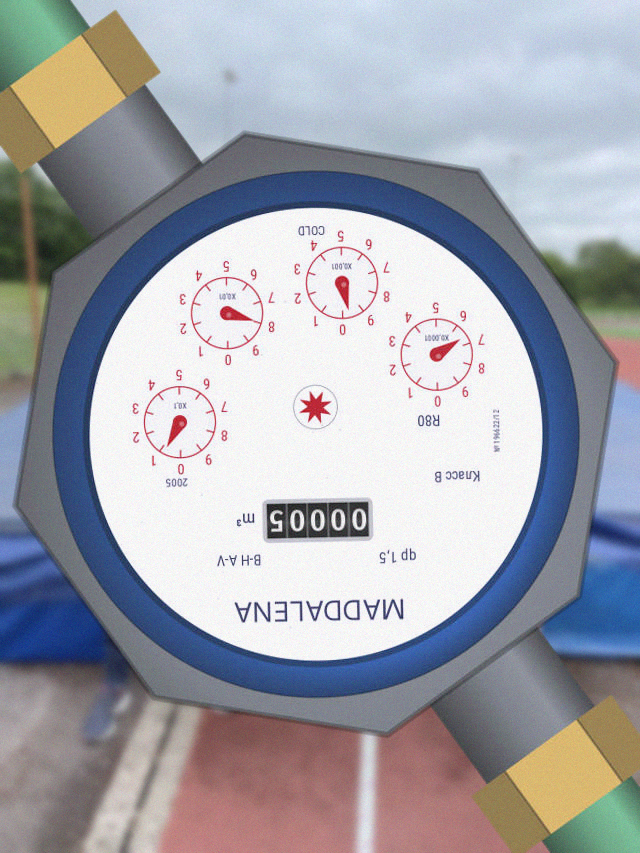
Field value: {"value": 5.0796, "unit": "m³"}
